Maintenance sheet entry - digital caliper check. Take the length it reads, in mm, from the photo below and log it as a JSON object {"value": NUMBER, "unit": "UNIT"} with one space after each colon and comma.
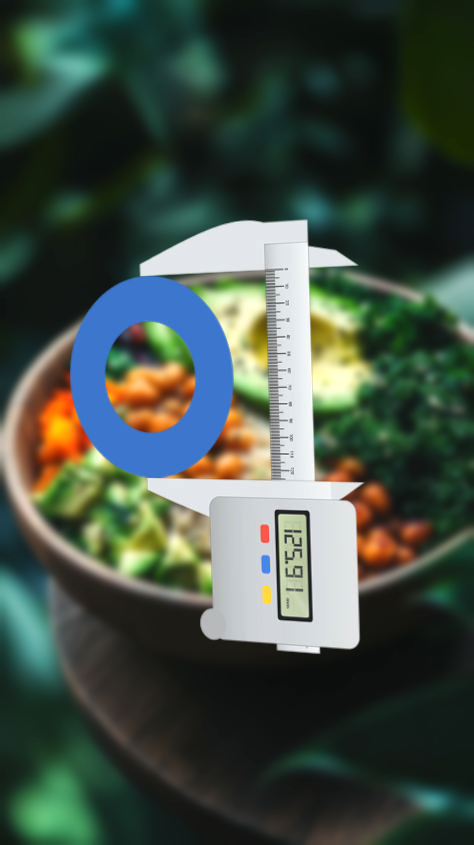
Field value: {"value": 125.91, "unit": "mm"}
